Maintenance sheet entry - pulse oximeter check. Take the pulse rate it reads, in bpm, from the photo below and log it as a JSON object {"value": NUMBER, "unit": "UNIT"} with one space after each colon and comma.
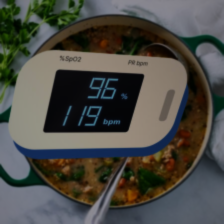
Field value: {"value": 119, "unit": "bpm"}
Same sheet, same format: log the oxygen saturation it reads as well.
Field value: {"value": 96, "unit": "%"}
